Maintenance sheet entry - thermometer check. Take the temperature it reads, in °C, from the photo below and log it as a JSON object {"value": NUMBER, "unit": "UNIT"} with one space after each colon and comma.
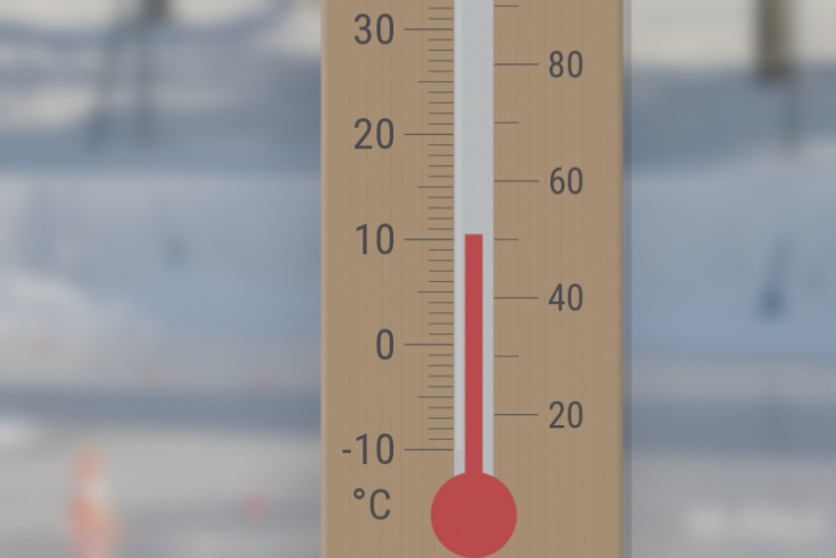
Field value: {"value": 10.5, "unit": "°C"}
